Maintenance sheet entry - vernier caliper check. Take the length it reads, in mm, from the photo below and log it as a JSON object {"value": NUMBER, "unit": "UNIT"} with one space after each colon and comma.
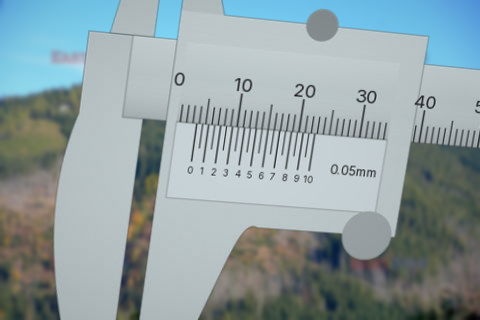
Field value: {"value": 3.6, "unit": "mm"}
